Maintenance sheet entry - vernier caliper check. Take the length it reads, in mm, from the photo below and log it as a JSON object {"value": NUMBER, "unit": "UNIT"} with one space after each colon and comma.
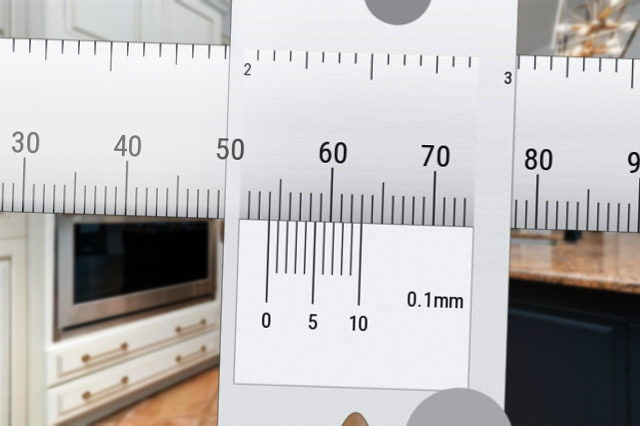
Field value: {"value": 54.0, "unit": "mm"}
